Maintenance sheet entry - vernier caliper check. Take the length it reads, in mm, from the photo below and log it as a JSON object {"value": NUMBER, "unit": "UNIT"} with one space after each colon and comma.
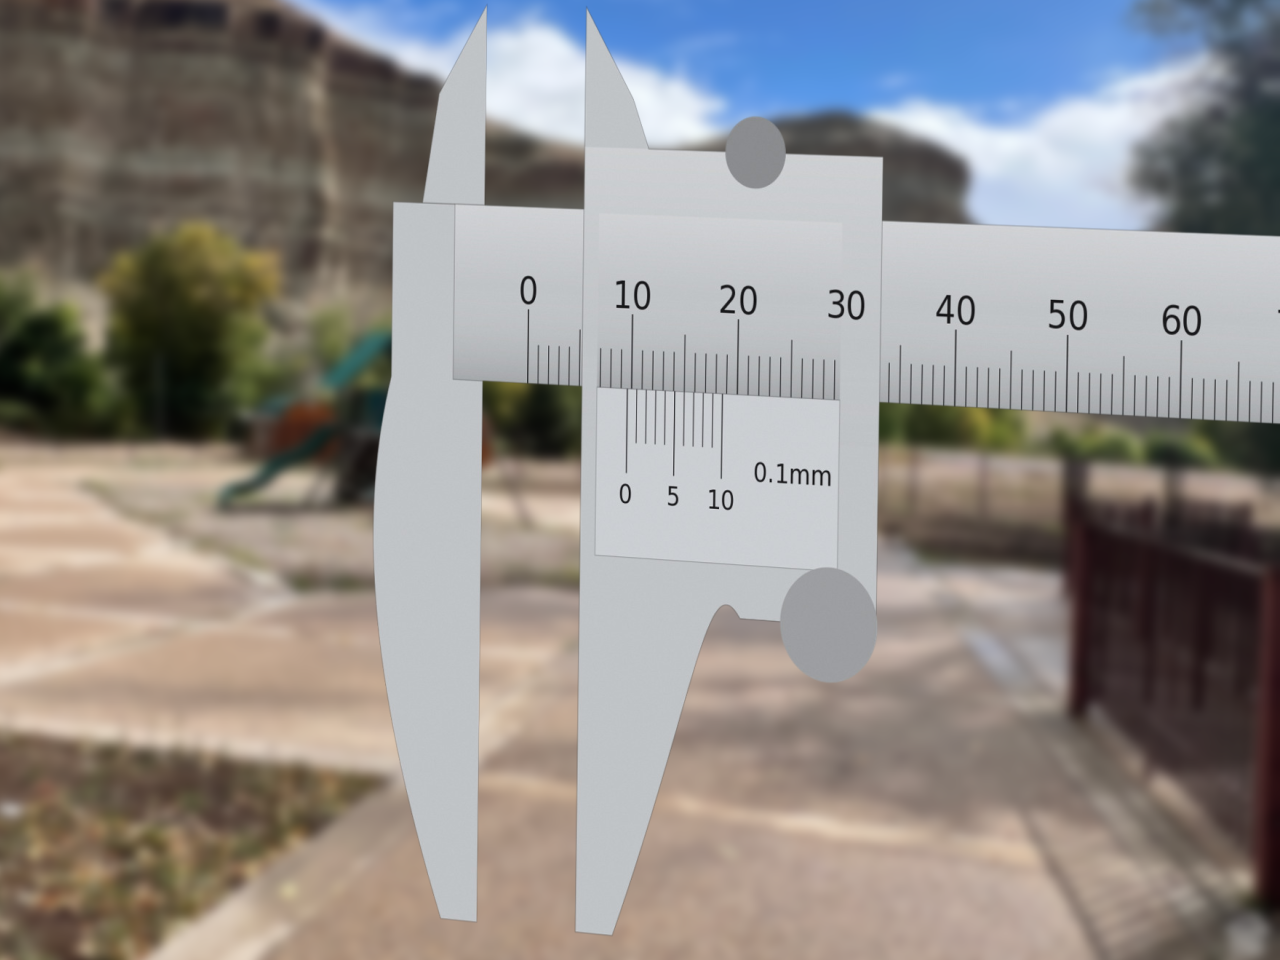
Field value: {"value": 9.6, "unit": "mm"}
